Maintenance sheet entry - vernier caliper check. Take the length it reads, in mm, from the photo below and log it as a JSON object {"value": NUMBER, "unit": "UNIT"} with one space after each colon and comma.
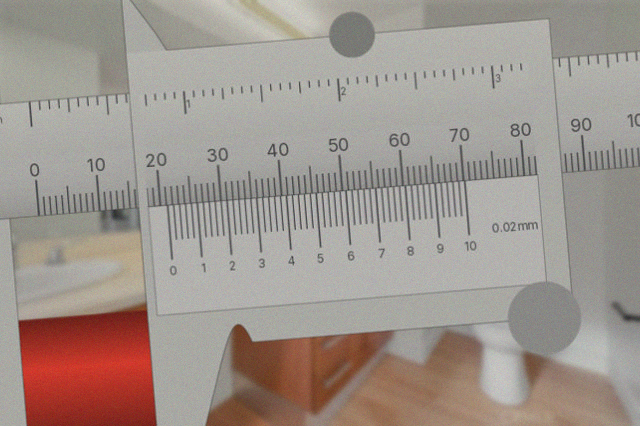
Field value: {"value": 21.2, "unit": "mm"}
